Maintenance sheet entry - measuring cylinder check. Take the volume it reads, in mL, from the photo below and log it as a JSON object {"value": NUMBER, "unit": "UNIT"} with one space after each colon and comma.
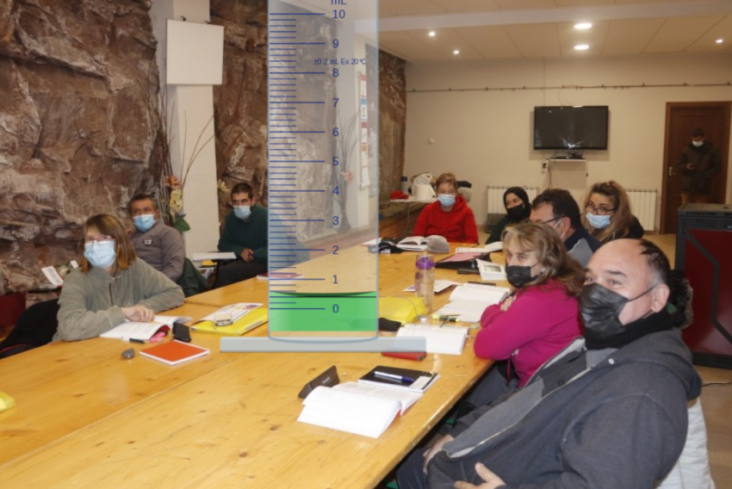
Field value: {"value": 0.4, "unit": "mL"}
